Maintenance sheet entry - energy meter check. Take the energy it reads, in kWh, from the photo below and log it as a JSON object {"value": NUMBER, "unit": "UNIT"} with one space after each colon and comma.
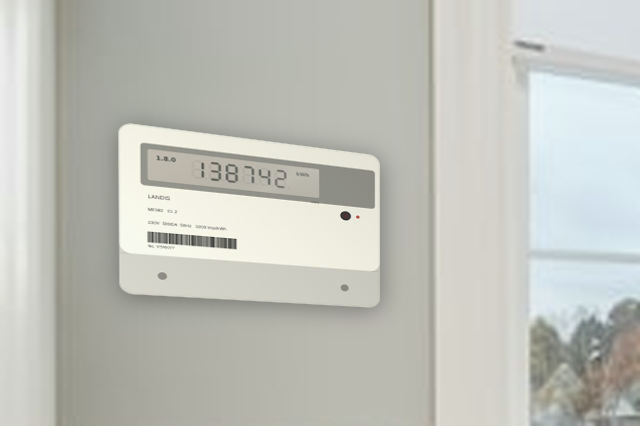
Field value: {"value": 138742, "unit": "kWh"}
